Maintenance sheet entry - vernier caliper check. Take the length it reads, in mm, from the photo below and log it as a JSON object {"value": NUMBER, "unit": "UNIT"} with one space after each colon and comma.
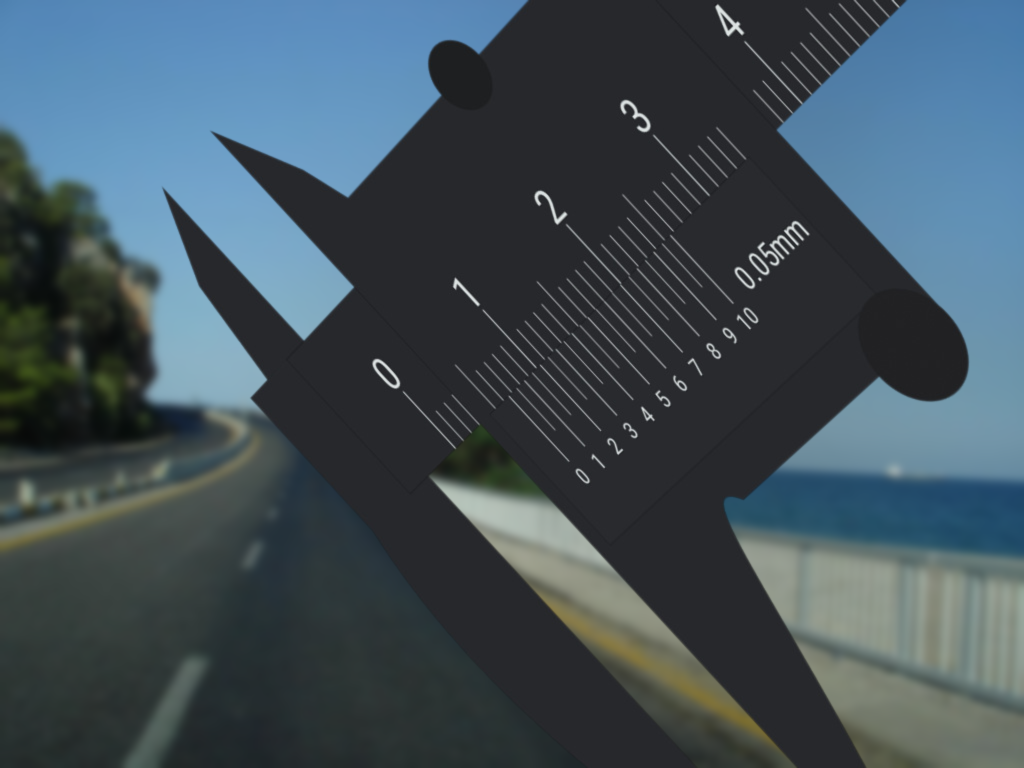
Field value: {"value": 6.6, "unit": "mm"}
